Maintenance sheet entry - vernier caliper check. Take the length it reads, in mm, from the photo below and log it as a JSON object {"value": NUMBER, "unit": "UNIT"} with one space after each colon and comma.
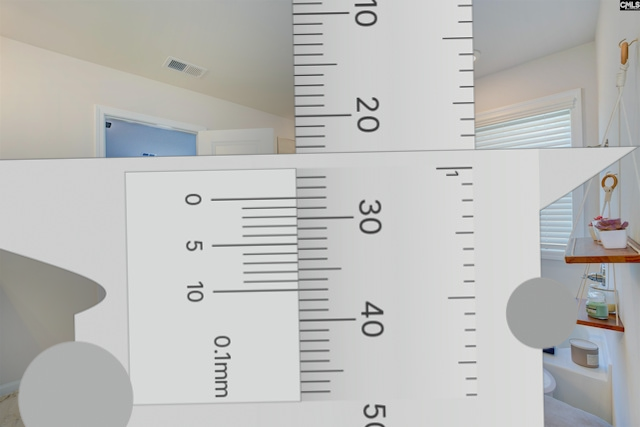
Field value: {"value": 28.0, "unit": "mm"}
